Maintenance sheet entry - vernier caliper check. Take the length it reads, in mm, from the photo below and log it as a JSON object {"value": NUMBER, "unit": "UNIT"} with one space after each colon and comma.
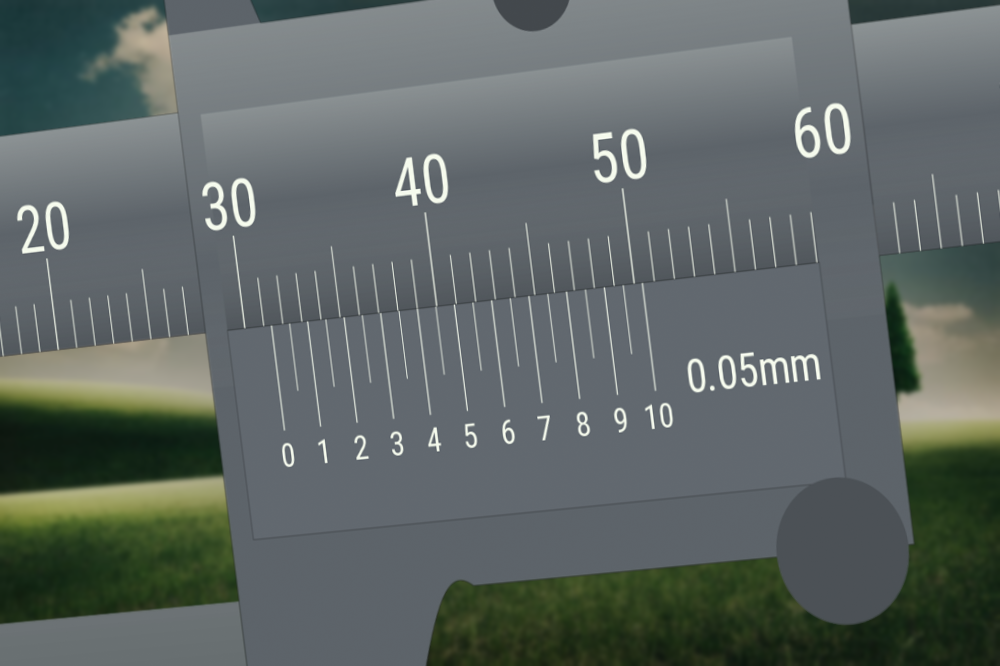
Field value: {"value": 31.4, "unit": "mm"}
